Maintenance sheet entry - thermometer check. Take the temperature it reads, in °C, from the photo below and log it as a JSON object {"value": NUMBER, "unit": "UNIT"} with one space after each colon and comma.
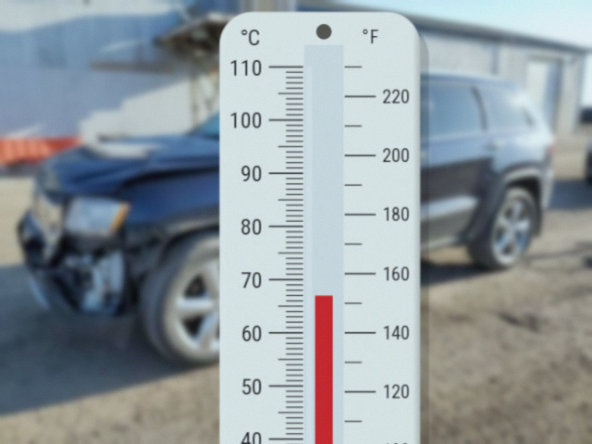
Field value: {"value": 67, "unit": "°C"}
